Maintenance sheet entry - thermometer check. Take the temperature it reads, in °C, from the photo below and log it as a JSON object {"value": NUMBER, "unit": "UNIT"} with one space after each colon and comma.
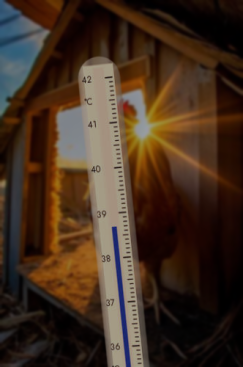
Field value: {"value": 38.7, "unit": "°C"}
